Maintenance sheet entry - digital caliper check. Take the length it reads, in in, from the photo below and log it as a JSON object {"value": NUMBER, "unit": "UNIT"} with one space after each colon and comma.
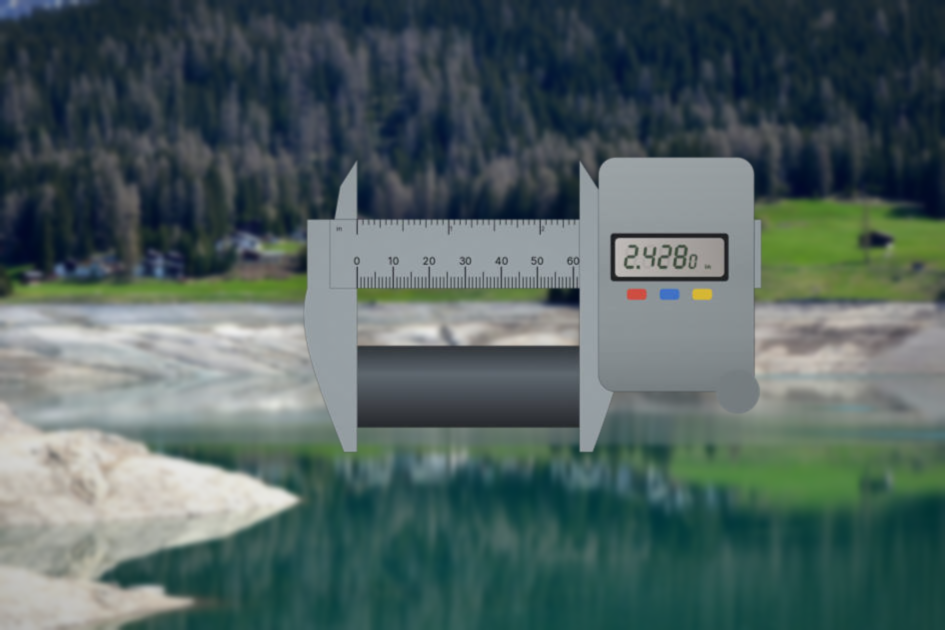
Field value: {"value": 2.4280, "unit": "in"}
